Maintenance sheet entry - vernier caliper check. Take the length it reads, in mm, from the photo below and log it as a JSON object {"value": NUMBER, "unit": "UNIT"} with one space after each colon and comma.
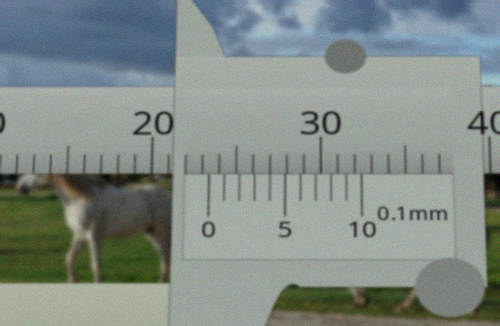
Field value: {"value": 23.4, "unit": "mm"}
